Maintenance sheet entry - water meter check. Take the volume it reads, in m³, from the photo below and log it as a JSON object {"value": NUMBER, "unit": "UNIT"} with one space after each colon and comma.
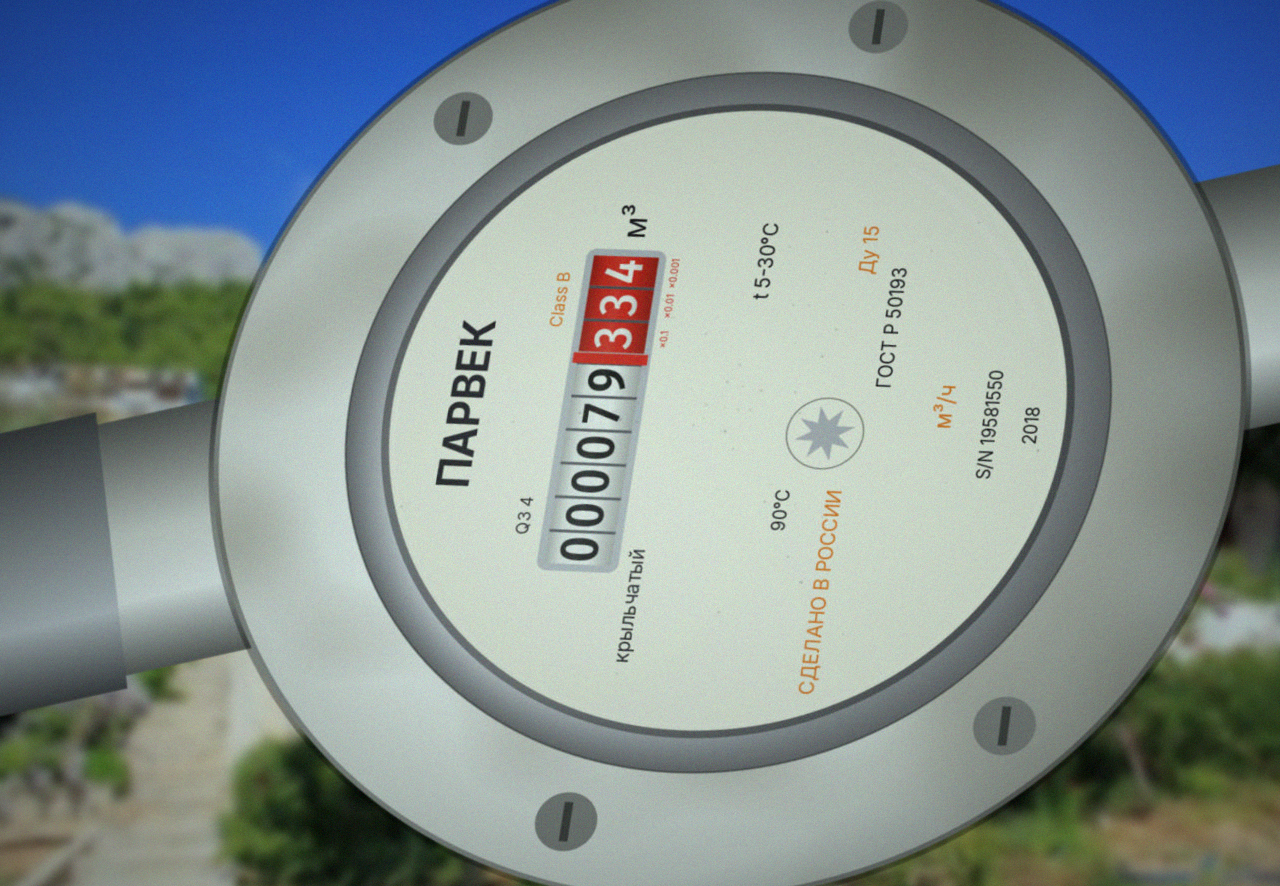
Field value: {"value": 79.334, "unit": "m³"}
